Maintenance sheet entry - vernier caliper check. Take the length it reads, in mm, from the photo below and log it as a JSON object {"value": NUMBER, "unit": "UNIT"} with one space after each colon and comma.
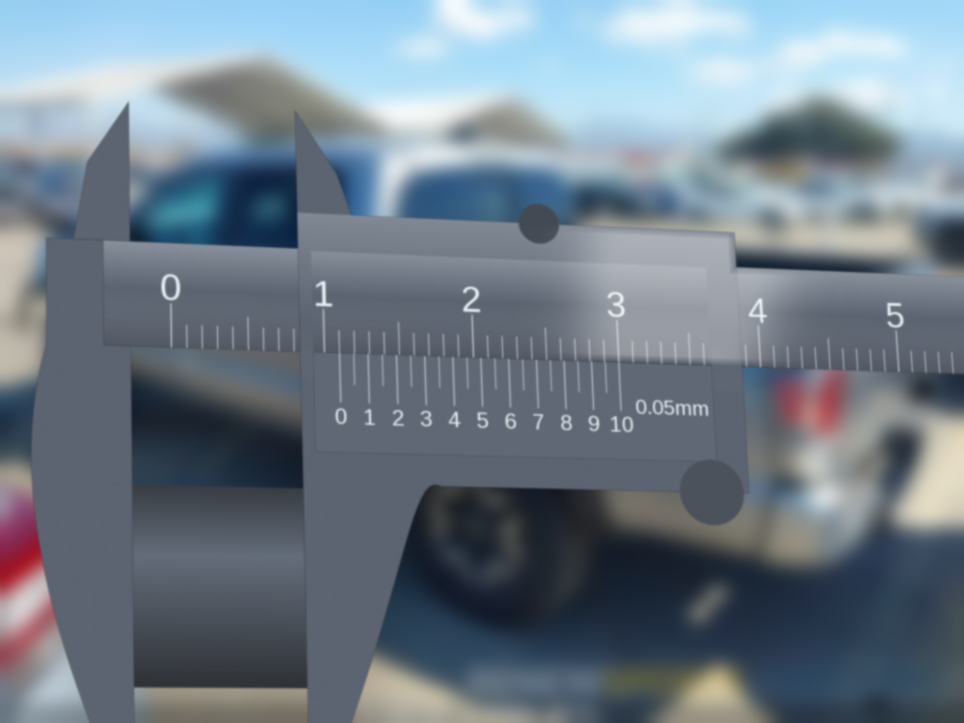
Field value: {"value": 11.0, "unit": "mm"}
